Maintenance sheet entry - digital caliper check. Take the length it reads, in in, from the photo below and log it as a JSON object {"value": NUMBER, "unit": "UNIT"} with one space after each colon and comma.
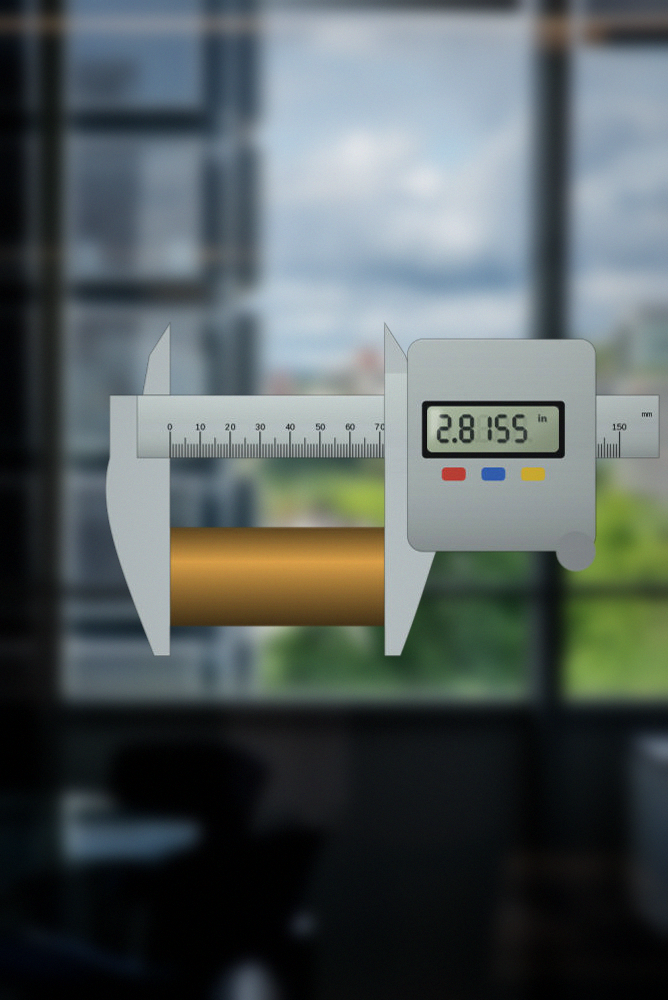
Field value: {"value": 2.8155, "unit": "in"}
